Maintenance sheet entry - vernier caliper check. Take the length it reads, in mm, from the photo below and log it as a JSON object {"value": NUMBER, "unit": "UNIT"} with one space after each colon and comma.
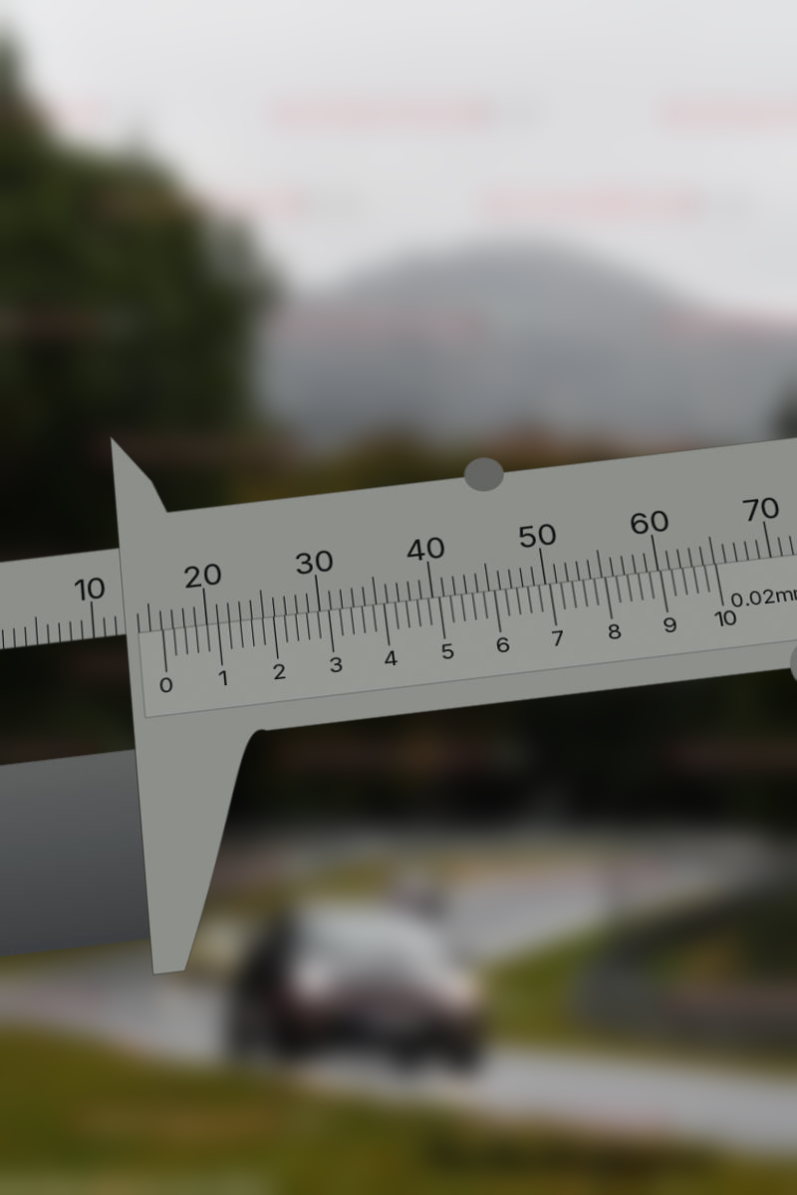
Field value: {"value": 16.1, "unit": "mm"}
